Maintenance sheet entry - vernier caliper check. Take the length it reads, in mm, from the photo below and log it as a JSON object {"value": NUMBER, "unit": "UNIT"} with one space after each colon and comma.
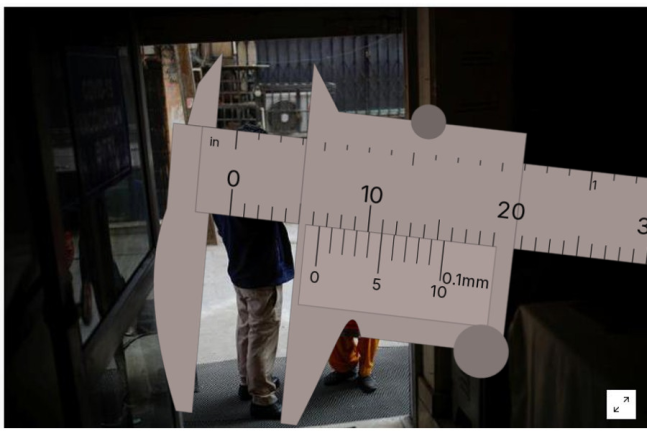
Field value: {"value": 6.5, "unit": "mm"}
